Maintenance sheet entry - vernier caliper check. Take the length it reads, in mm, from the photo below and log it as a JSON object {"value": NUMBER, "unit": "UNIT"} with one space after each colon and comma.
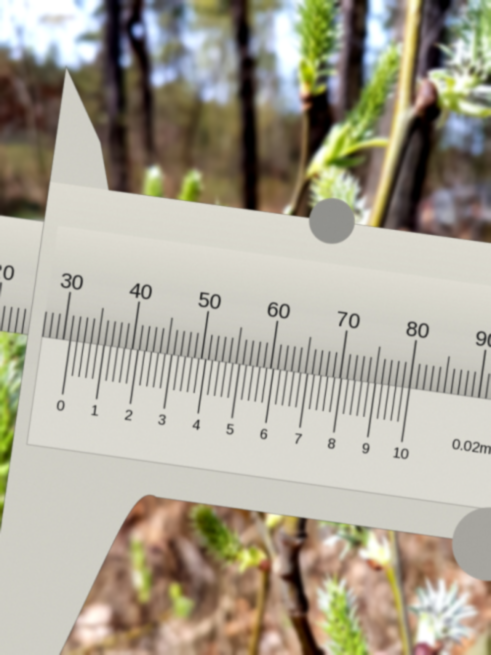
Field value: {"value": 31.0, "unit": "mm"}
